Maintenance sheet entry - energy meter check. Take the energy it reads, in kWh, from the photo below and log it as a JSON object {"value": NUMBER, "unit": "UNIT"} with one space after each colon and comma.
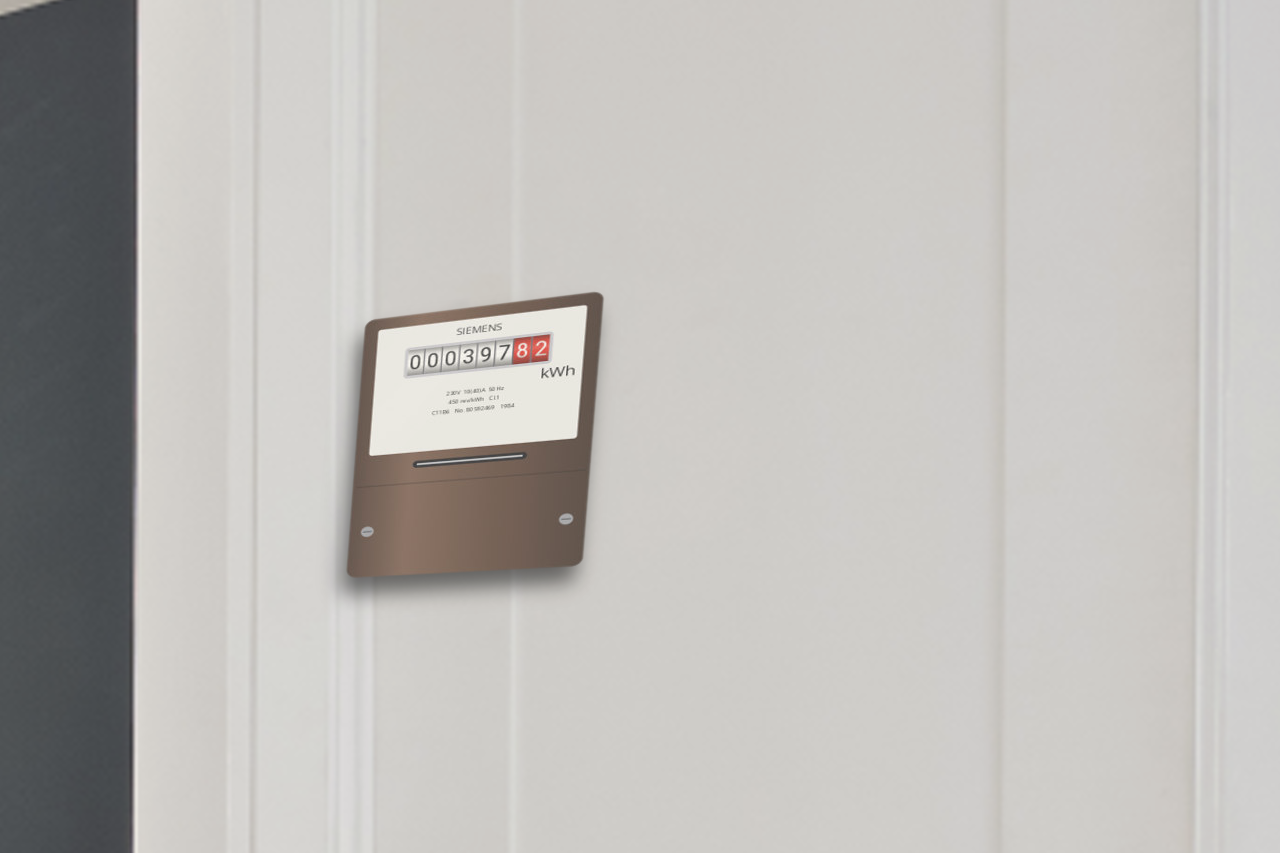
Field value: {"value": 397.82, "unit": "kWh"}
